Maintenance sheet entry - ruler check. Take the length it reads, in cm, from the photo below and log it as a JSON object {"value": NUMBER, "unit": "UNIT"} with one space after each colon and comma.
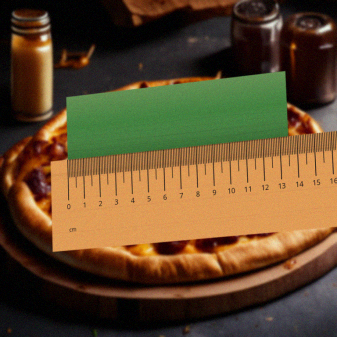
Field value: {"value": 13.5, "unit": "cm"}
